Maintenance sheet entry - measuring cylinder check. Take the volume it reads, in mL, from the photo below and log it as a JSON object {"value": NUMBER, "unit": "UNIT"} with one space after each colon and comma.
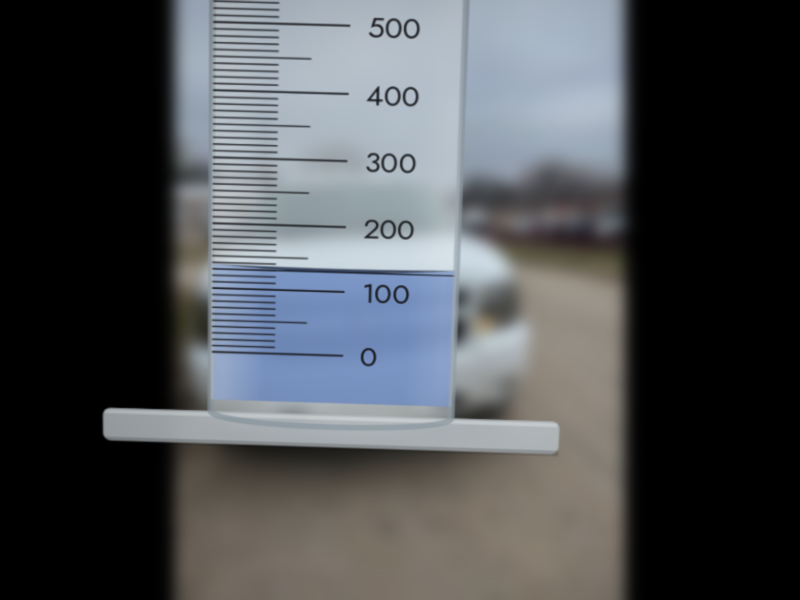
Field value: {"value": 130, "unit": "mL"}
